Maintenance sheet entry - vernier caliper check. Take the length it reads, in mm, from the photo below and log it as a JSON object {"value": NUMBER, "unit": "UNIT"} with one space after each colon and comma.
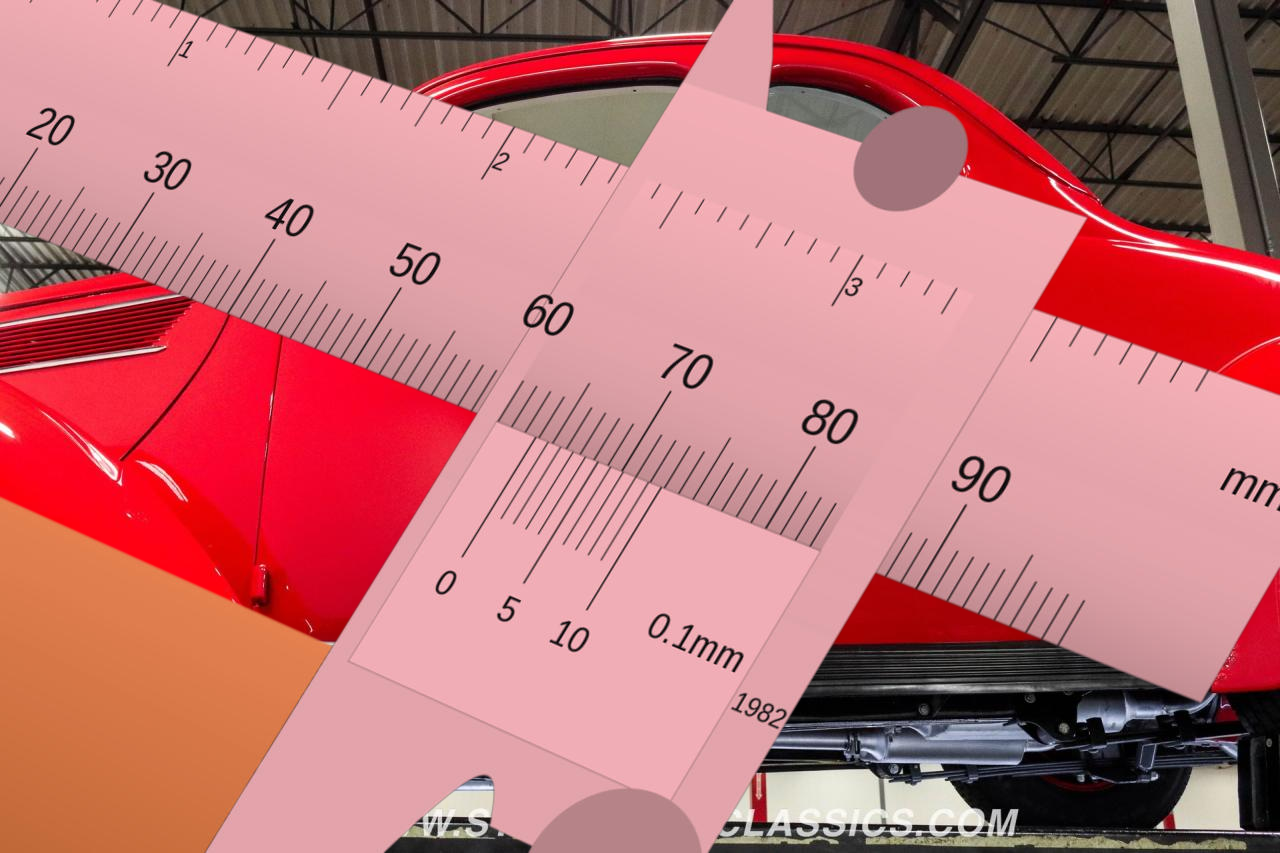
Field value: {"value": 63.8, "unit": "mm"}
